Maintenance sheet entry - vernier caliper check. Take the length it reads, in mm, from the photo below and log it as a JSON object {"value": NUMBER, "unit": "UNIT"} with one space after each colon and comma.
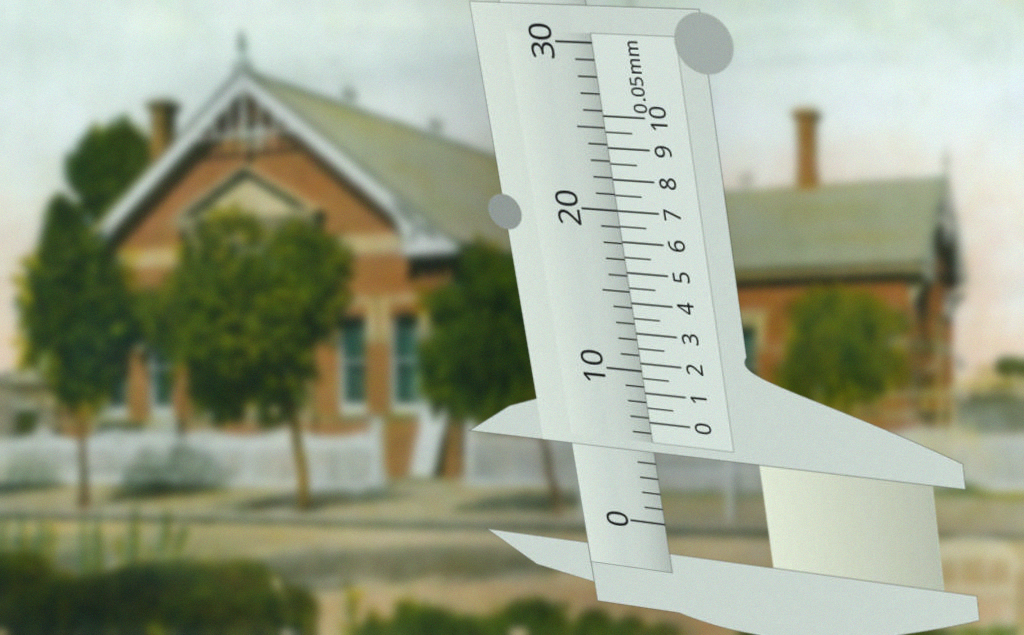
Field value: {"value": 6.7, "unit": "mm"}
